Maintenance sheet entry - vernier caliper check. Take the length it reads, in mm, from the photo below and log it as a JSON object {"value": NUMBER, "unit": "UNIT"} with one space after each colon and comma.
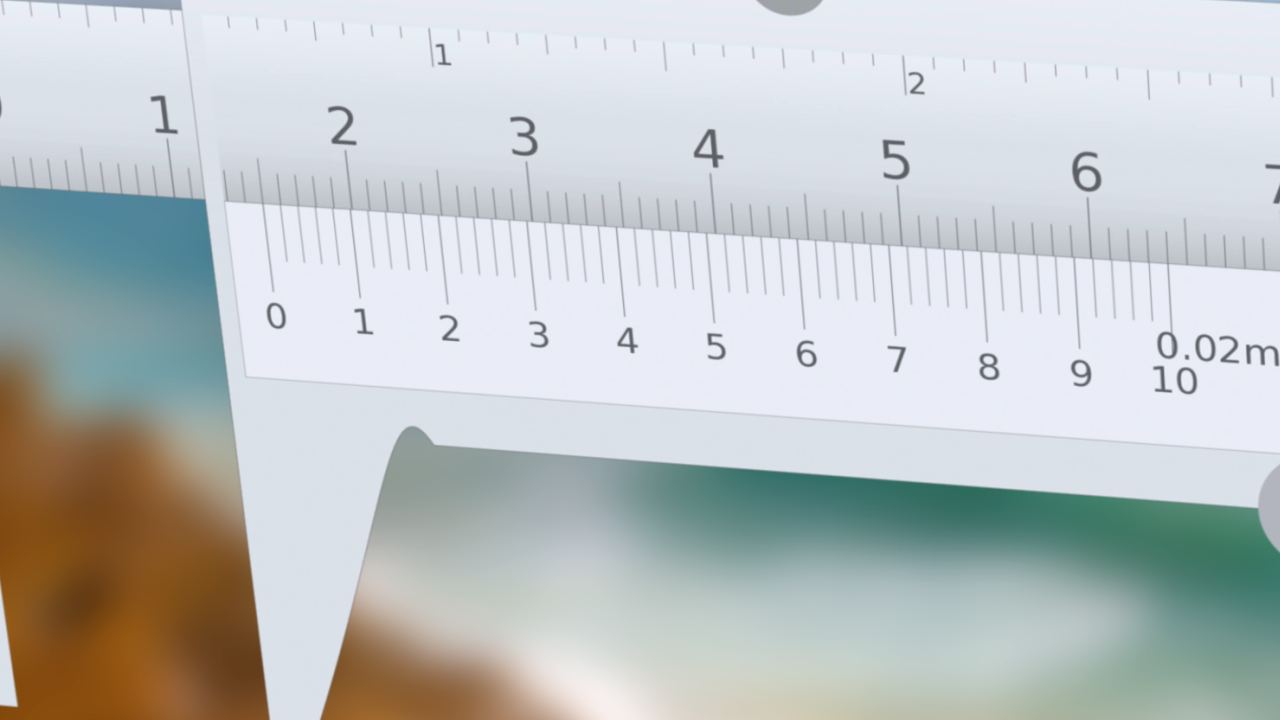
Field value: {"value": 15.0, "unit": "mm"}
